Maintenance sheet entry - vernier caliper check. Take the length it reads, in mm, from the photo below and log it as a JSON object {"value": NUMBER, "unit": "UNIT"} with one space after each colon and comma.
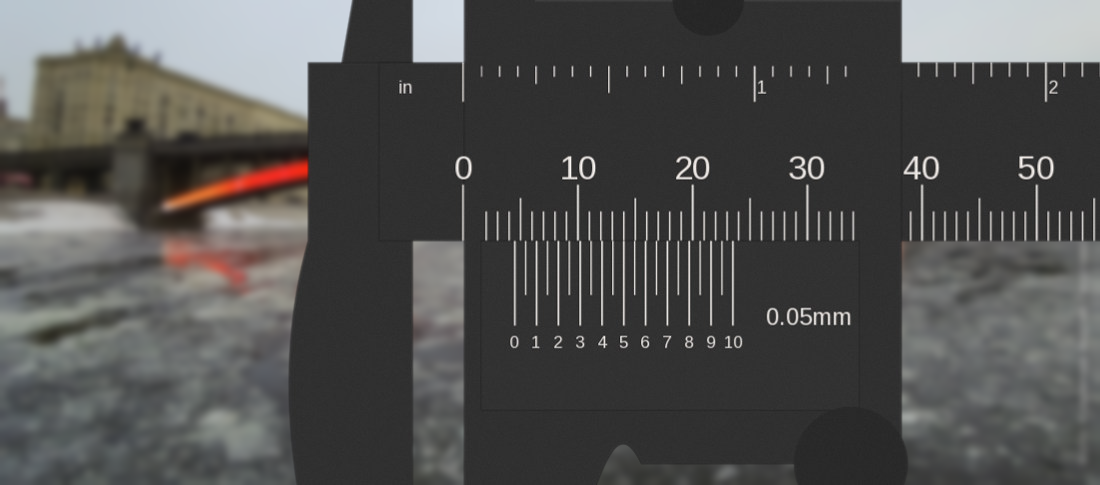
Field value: {"value": 4.5, "unit": "mm"}
